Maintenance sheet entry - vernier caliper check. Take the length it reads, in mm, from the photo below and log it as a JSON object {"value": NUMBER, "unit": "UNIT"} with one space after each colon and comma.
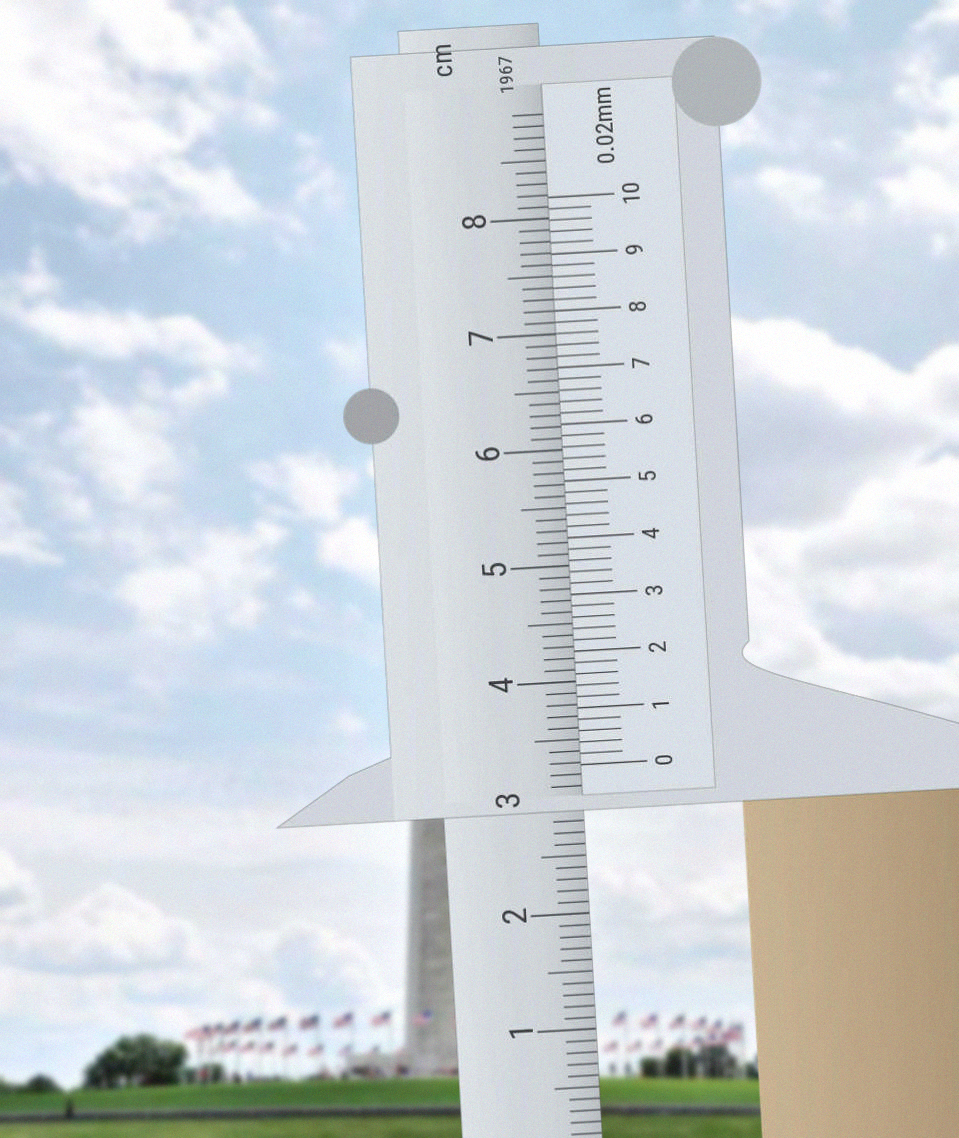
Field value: {"value": 32.8, "unit": "mm"}
